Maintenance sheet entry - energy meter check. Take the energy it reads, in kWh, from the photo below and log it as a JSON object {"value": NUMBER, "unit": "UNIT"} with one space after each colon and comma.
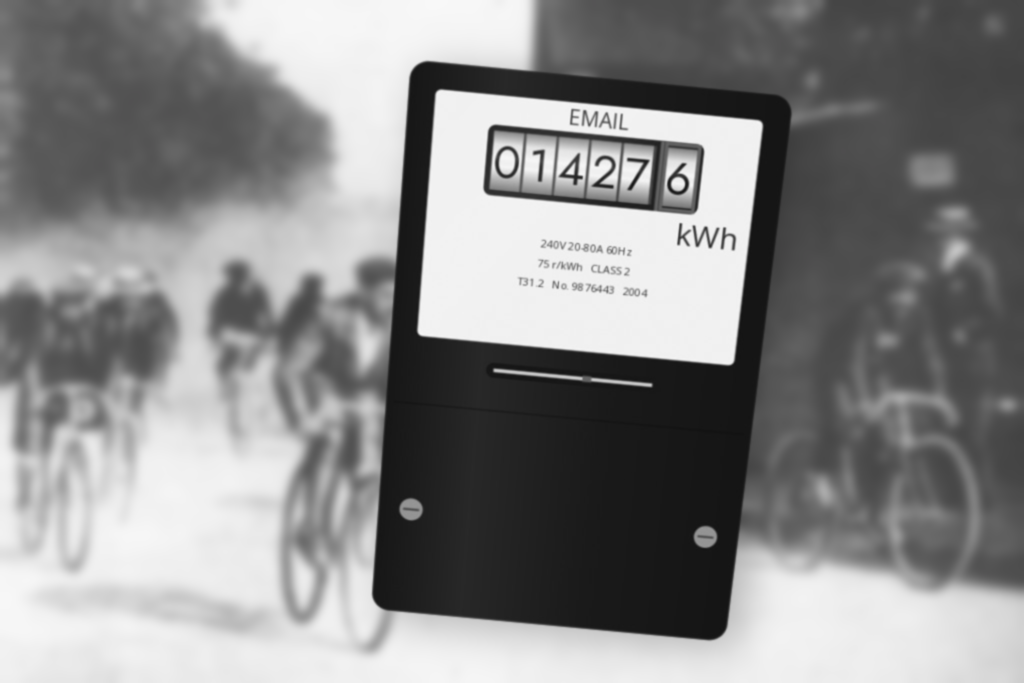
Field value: {"value": 1427.6, "unit": "kWh"}
